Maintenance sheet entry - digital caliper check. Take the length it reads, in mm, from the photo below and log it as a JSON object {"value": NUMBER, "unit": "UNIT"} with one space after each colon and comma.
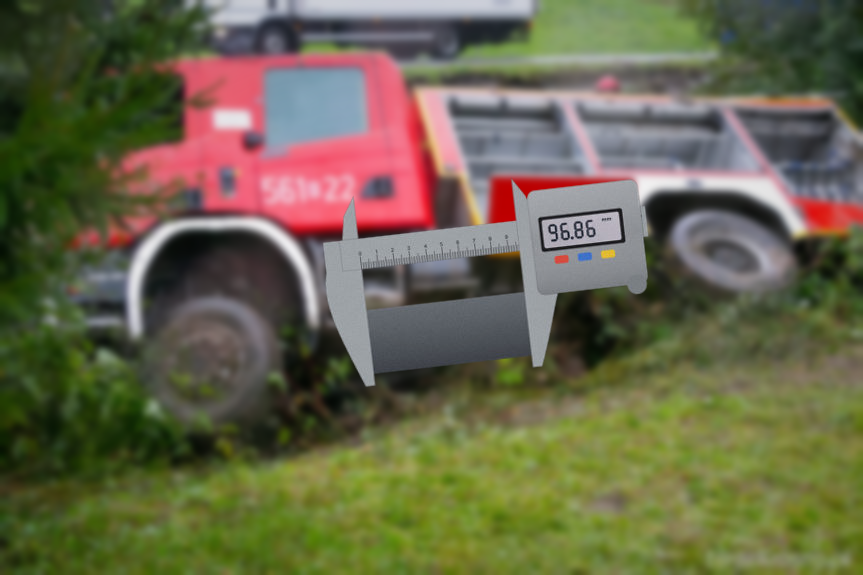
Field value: {"value": 96.86, "unit": "mm"}
